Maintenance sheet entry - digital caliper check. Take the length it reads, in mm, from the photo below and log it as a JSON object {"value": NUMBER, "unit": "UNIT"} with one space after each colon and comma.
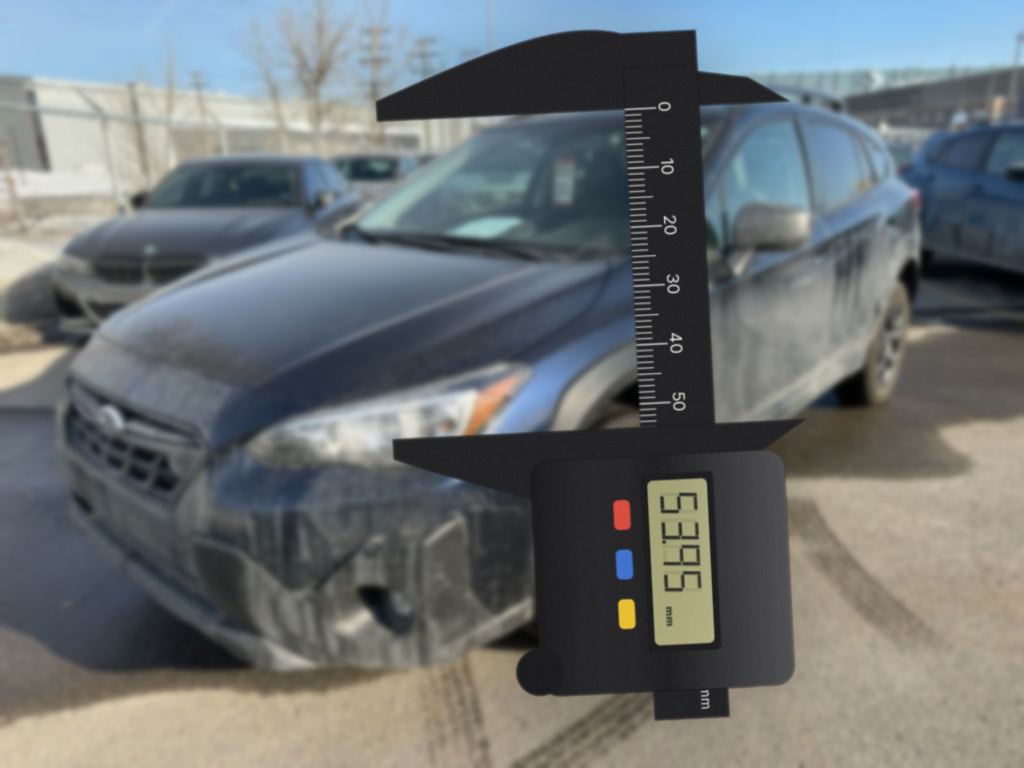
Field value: {"value": 53.95, "unit": "mm"}
